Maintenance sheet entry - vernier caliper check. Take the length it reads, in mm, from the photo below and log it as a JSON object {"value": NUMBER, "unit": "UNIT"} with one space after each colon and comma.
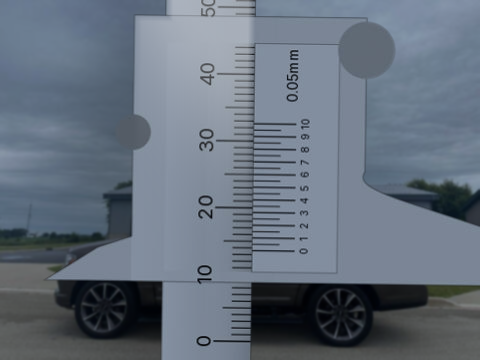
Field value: {"value": 13.6, "unit": "mm"}
